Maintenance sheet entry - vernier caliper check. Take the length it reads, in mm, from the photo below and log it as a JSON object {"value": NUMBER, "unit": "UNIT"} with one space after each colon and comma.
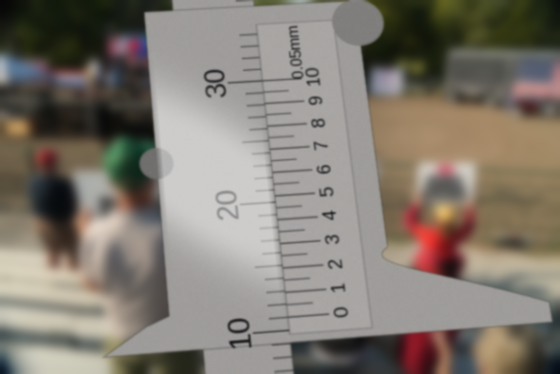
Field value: {"value": 11.0, "unit": "mm"}
